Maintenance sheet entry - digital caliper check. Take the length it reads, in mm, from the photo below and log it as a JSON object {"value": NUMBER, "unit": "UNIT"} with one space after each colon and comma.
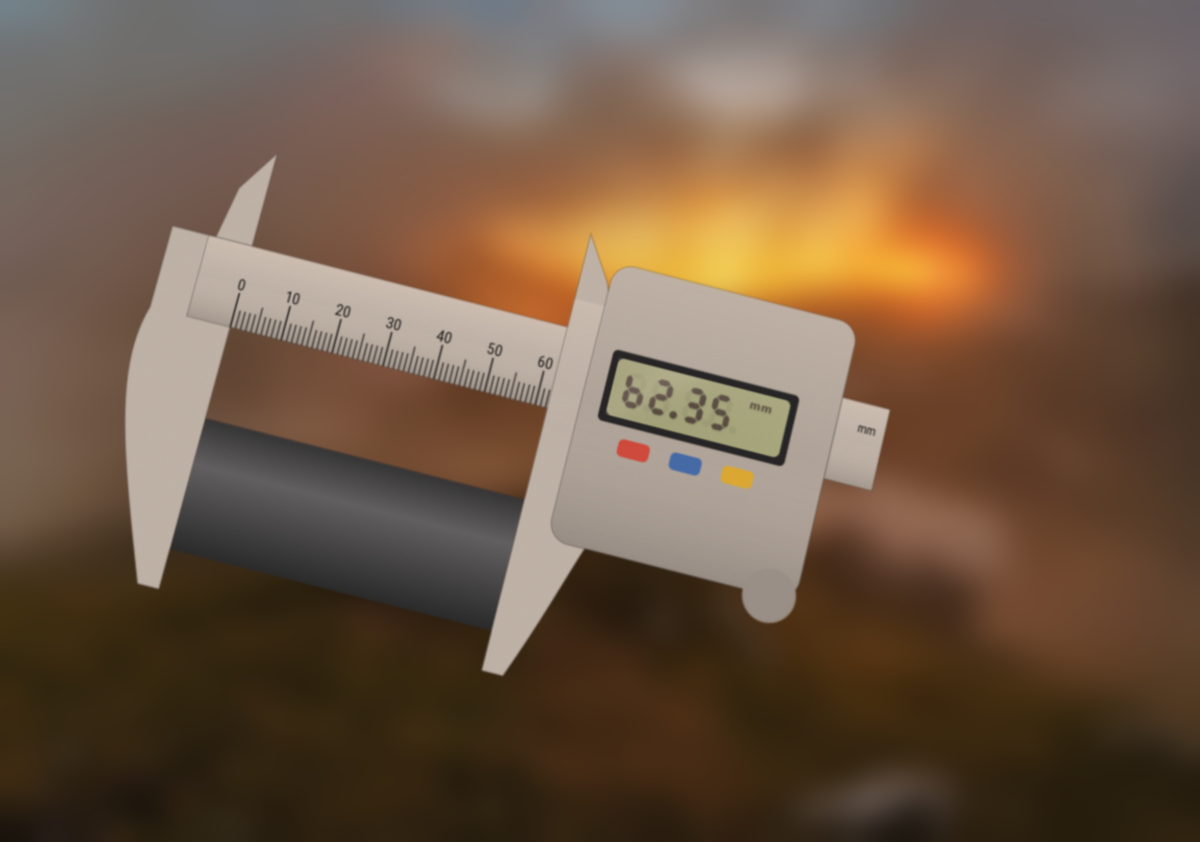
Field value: {"value": 62.35, "unit": "mm"}
